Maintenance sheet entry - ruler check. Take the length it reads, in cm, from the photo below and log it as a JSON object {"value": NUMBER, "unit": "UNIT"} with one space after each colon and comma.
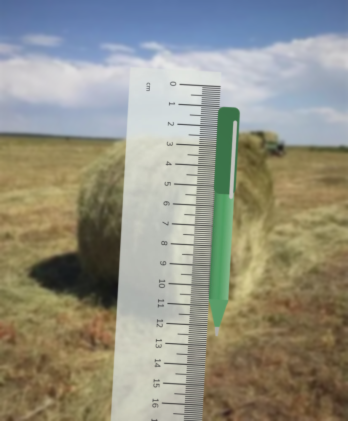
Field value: {"value": 11.5, "unit": "cm"}
